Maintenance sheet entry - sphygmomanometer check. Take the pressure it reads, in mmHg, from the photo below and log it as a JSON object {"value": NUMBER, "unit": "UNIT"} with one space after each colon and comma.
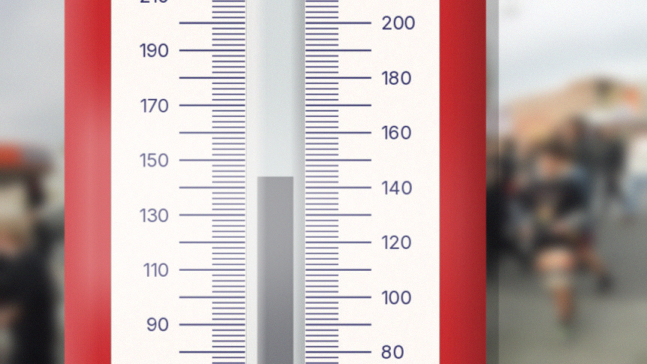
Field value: {"value": 144, "unit": "mmHg"}
